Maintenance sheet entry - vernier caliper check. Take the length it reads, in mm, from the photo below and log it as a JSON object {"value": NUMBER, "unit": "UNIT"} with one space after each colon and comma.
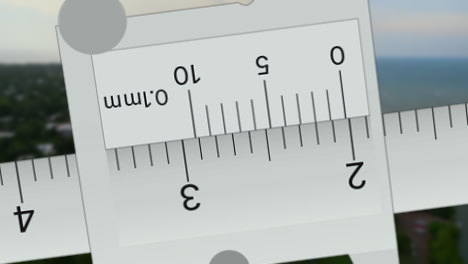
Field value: {"value": 20.2, "unit": "mm"}
